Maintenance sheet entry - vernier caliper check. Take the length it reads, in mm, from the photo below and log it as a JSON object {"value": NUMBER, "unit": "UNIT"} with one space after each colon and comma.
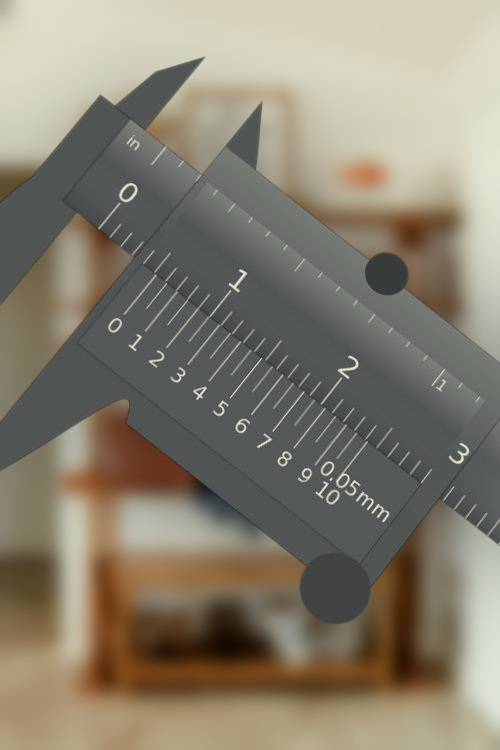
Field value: {"value": 5.2, "unit": "mm"}
